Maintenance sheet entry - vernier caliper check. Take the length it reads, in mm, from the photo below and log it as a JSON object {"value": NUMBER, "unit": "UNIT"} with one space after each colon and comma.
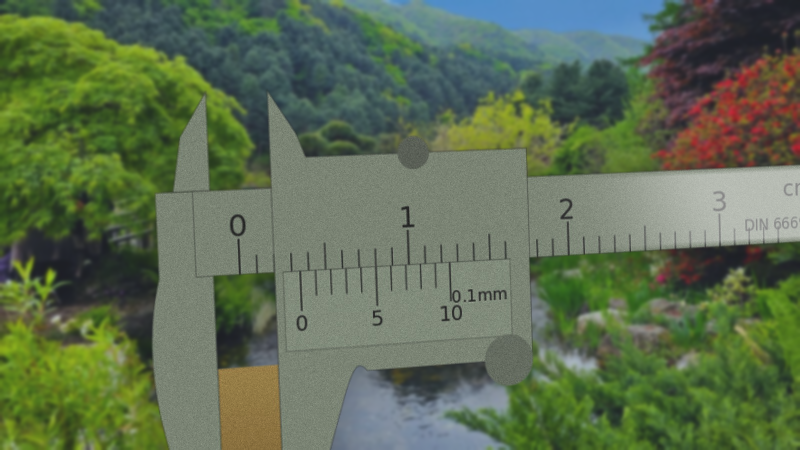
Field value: {"value": 3.5, "unit": "mm"}
